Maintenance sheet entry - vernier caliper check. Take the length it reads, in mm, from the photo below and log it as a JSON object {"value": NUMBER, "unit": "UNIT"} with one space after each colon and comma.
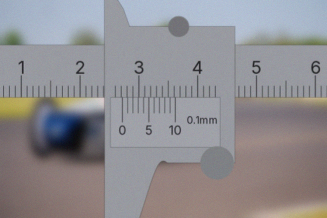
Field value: {"value": 27.2, "unit": "mm"}
